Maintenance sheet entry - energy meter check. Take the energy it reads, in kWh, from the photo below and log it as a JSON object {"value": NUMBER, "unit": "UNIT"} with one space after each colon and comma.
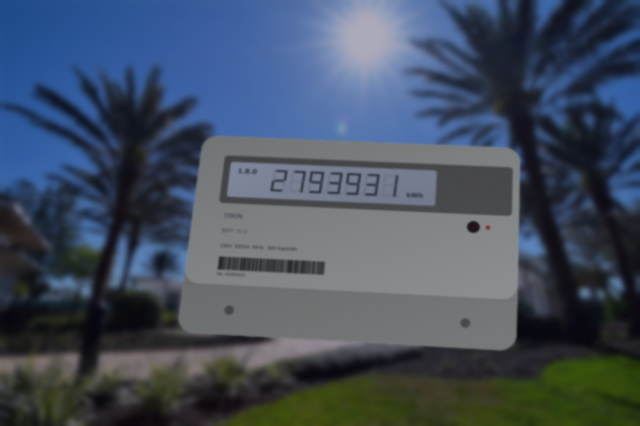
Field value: {"value": 2793931, "unit": "kWh"}
